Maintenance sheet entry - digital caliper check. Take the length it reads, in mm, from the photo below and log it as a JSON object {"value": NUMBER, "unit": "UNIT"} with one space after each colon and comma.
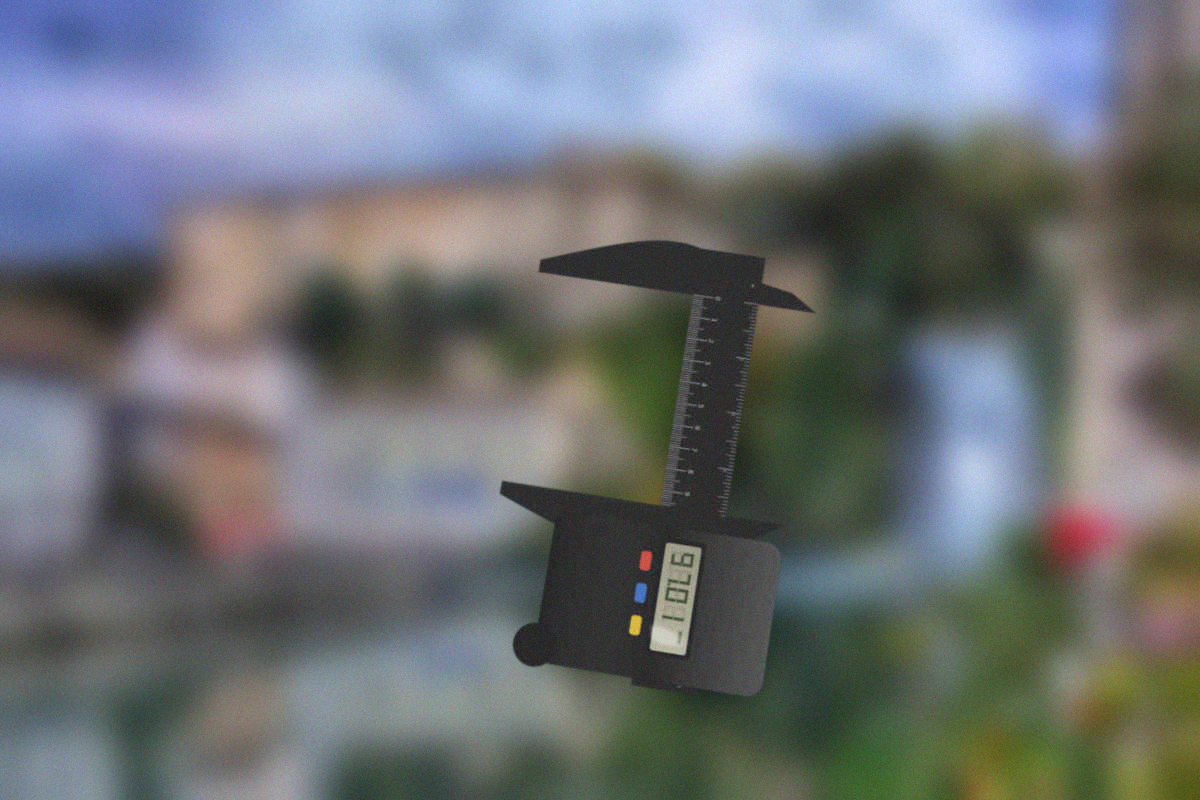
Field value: {"value": 97.01, "unit": "mm"}
